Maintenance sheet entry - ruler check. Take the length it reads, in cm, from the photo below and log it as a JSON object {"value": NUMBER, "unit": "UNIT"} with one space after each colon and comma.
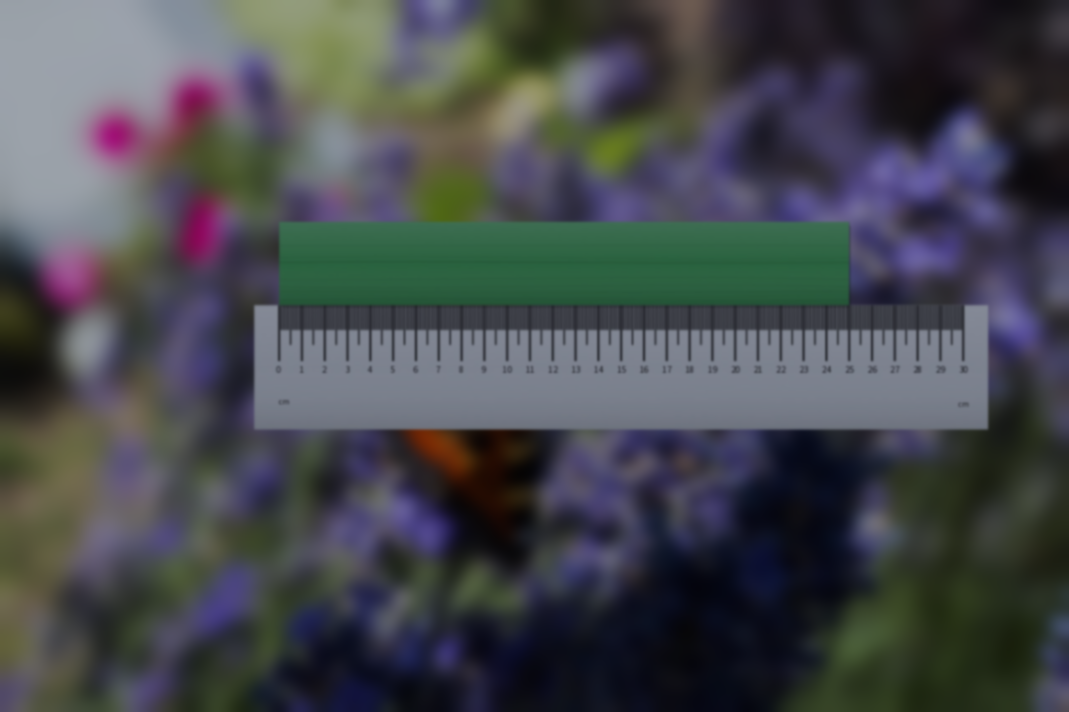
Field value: {"value": 25, "unit": "cm"}
